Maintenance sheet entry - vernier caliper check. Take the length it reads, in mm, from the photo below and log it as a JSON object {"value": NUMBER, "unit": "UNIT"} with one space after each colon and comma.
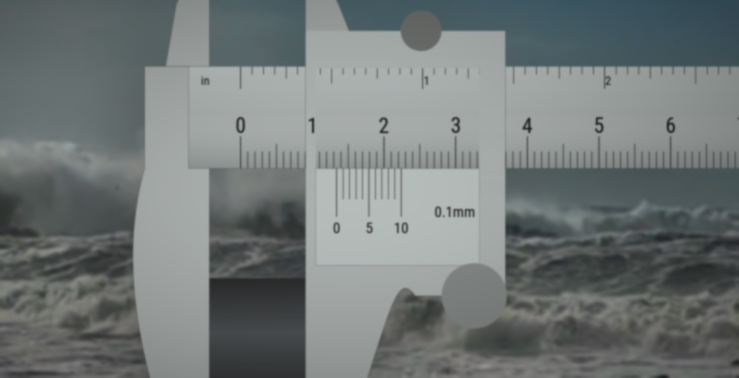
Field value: {"value": 13.4, "unit": "mm"}
